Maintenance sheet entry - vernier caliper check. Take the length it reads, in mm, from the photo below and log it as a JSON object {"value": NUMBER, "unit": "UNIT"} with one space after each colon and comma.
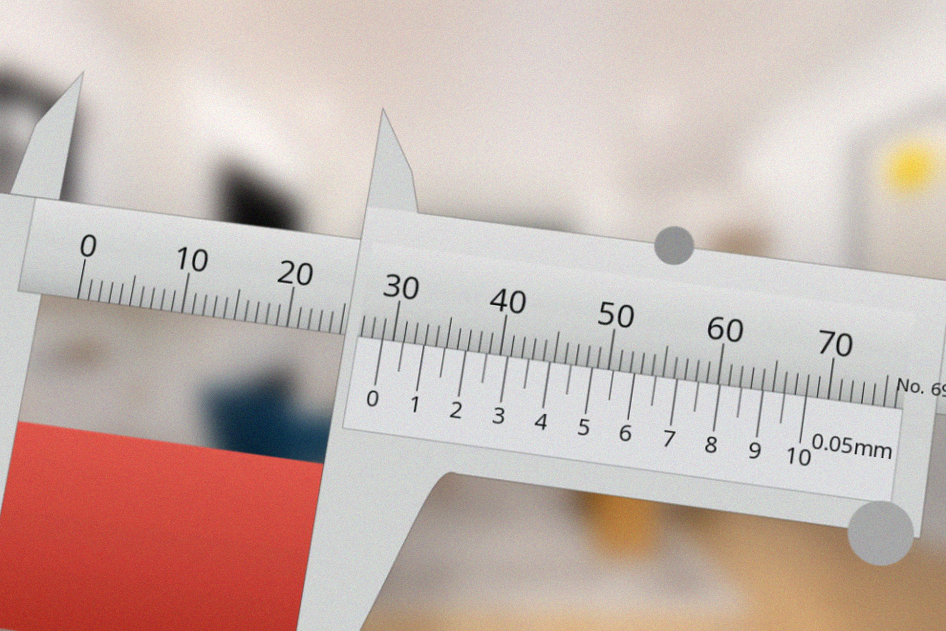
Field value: {"value": 29.0, "unit": "mm"}
